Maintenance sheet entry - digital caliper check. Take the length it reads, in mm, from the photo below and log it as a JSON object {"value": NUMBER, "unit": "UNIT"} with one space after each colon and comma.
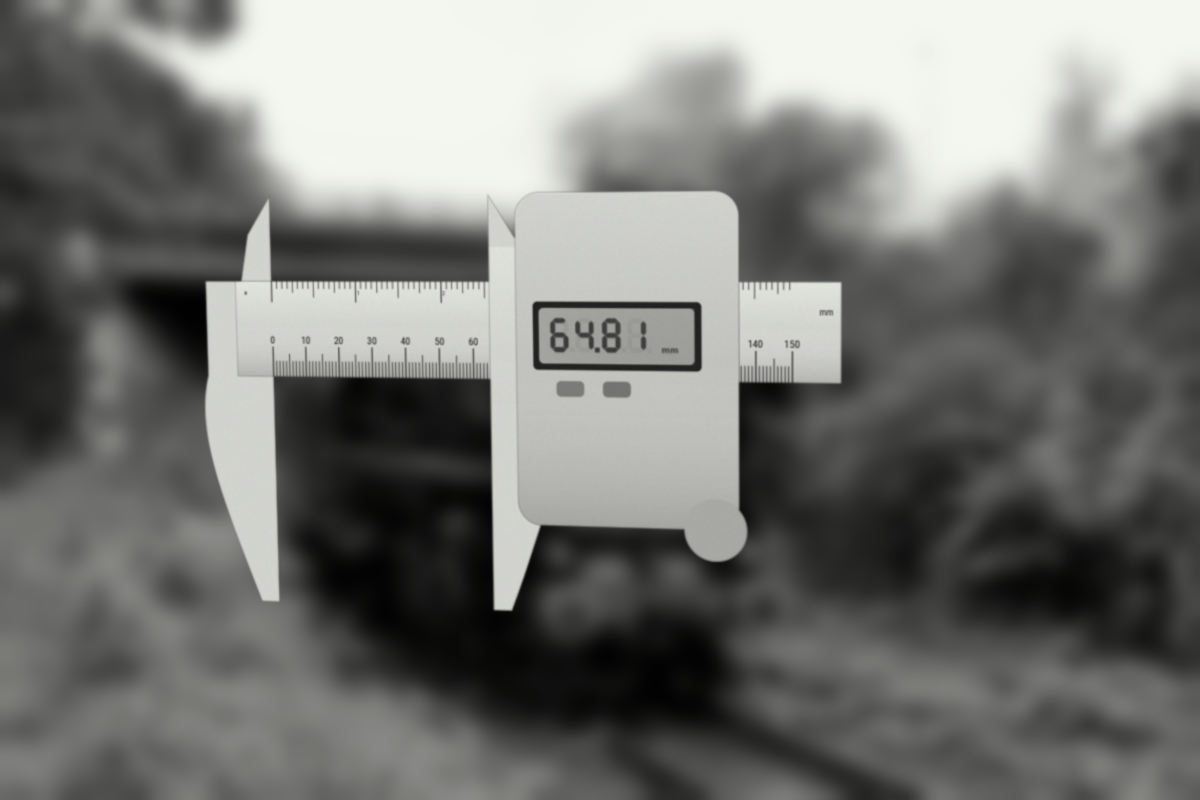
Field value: {"value": 64.81, "unit": "mm"}
